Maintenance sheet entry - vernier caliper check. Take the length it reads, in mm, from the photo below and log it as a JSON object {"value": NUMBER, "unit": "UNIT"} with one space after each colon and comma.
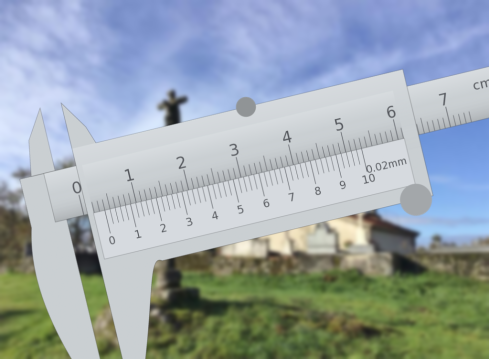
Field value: {"value": 4.0, "unit": "mm"}
